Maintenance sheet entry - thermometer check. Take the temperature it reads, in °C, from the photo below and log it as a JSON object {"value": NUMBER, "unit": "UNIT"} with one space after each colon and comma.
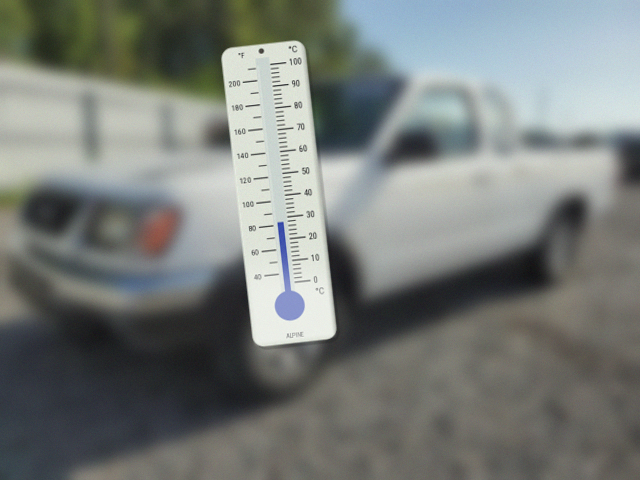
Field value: {"value": 28, "unit": "°C"}
